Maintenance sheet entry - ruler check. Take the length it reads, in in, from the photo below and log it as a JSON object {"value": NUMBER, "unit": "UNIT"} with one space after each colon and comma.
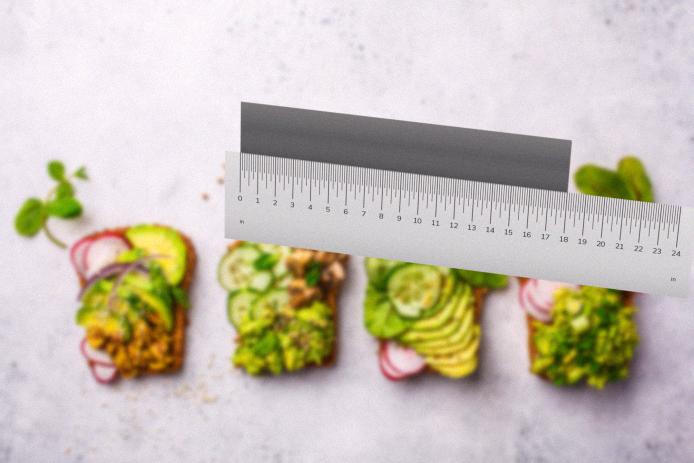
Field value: {"value": 18, "unit": "in"}
